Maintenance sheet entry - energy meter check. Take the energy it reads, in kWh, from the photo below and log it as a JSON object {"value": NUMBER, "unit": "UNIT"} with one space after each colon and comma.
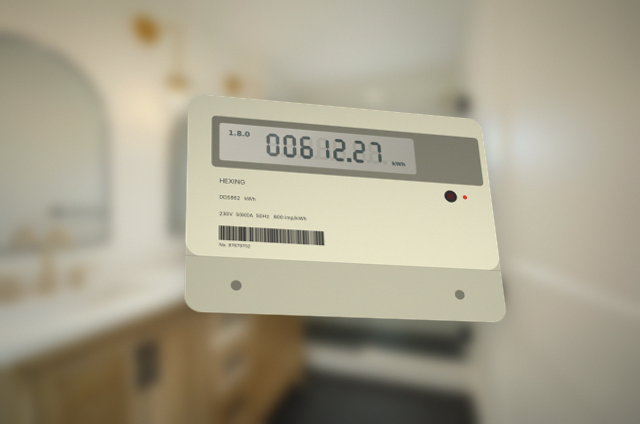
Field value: {"value": 612.27, "unit": "kWh"}
